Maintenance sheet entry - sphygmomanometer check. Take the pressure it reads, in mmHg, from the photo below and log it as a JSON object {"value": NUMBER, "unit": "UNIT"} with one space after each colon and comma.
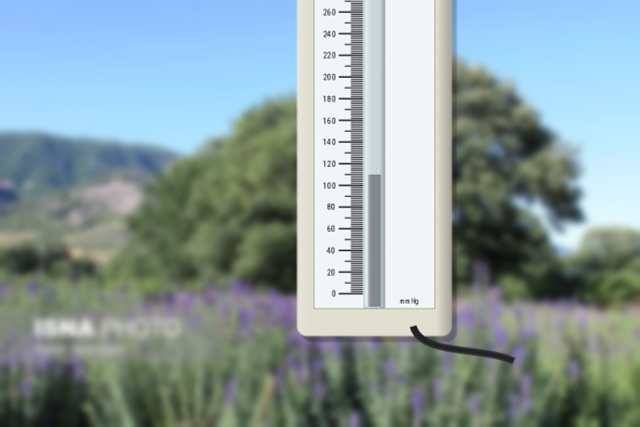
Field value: {"value": 110, "unit": "mmHg"}
